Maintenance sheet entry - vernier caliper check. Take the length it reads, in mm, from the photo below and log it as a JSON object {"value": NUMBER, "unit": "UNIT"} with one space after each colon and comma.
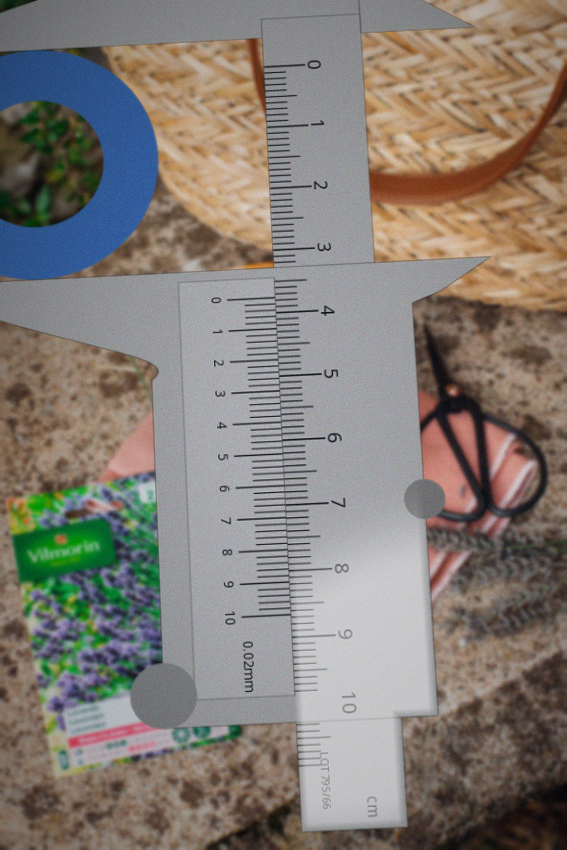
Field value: {"value": 37.6, "unit": "mm"}
